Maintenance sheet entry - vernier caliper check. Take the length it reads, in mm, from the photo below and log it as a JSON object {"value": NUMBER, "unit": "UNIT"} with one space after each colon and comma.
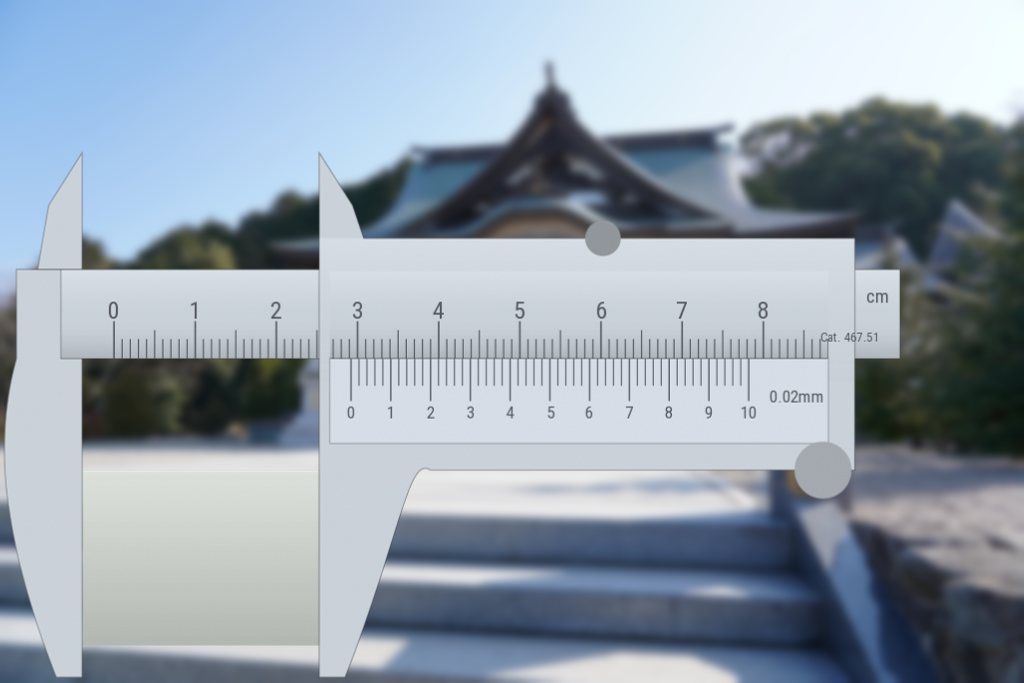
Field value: {"value": 29.2, "unit": "mm"}
